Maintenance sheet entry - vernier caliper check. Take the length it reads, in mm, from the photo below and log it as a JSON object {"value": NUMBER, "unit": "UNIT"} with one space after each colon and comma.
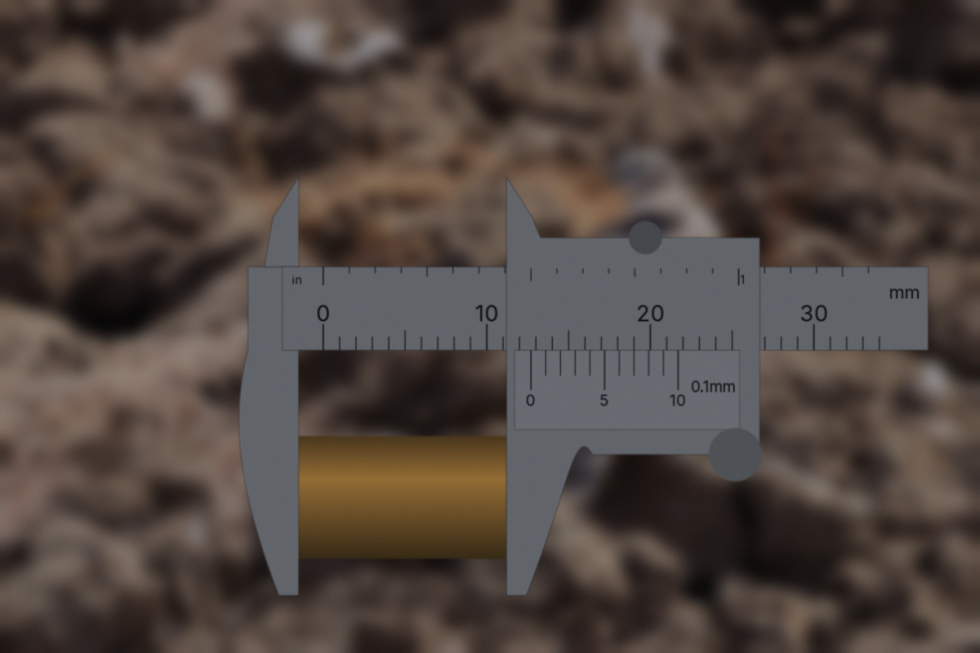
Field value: {"value": 12.7, "unit": "mm"}
